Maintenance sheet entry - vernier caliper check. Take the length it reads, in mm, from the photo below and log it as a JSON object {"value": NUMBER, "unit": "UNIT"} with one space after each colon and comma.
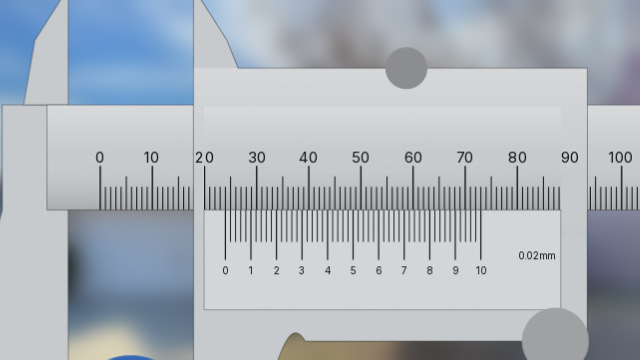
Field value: {"value": 24.0, "unit": "mm"}
